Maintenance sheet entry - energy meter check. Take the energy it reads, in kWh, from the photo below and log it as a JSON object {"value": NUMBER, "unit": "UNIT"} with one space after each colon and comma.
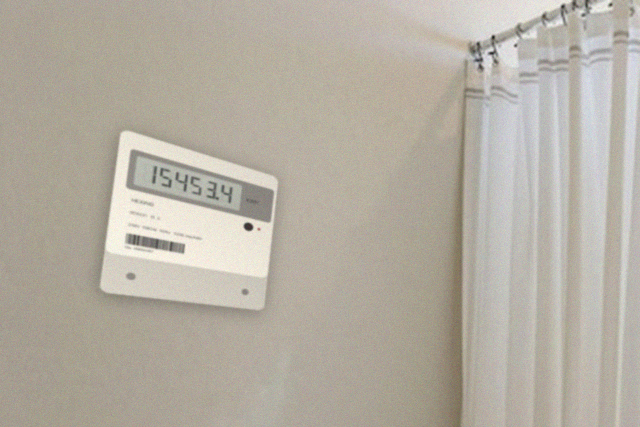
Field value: {"value": 15453.4, "unit": "kWh"}
